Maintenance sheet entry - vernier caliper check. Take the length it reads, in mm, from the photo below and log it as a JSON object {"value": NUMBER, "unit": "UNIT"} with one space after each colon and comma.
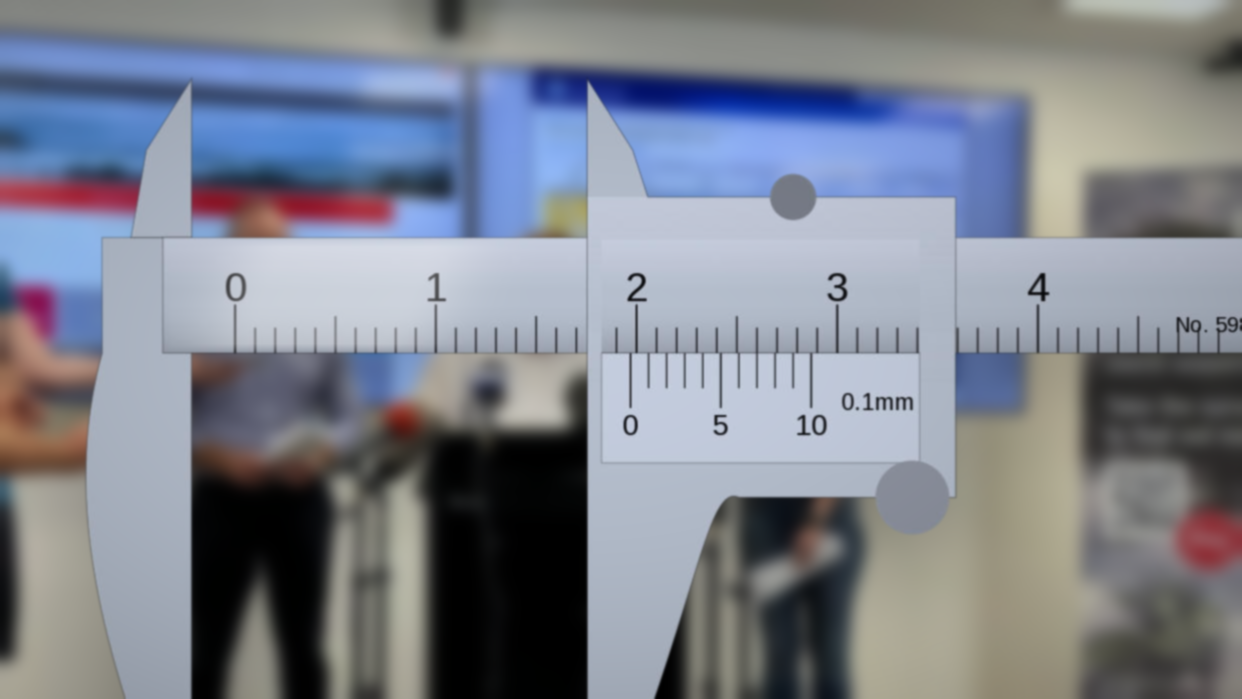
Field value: {"value": 19.7, "unit": "mm"}
